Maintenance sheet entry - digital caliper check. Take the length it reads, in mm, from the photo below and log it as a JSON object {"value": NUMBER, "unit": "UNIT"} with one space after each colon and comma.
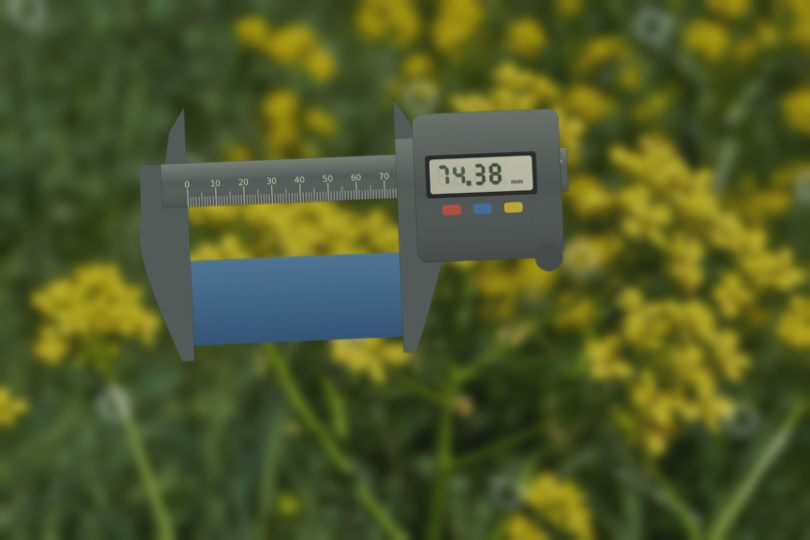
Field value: {"value": 74.38, "unit": "mm"}
